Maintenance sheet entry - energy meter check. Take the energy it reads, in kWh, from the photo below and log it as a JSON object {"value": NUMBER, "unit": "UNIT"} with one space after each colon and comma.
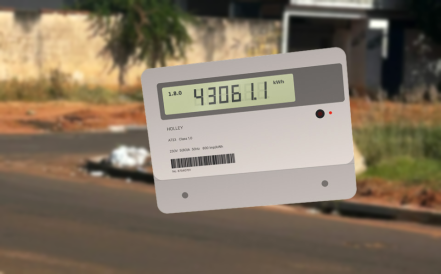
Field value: {"value": 43061.1, "unit": "kWh"}
